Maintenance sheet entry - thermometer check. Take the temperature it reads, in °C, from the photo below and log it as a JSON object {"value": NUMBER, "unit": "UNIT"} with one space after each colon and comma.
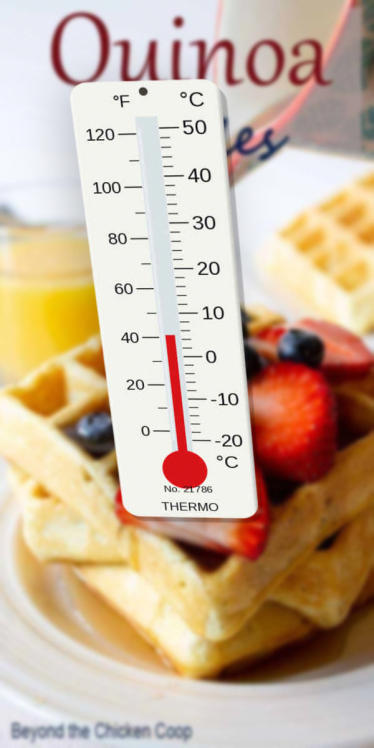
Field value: {"value": 5, "unit": "°C"}
